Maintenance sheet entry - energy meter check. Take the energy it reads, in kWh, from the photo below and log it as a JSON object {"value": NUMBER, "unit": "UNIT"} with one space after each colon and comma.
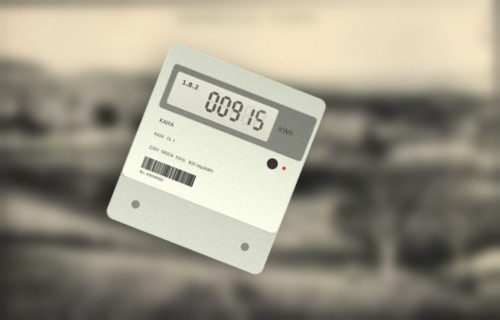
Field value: {"value": 915, "unit": "kWh"}
